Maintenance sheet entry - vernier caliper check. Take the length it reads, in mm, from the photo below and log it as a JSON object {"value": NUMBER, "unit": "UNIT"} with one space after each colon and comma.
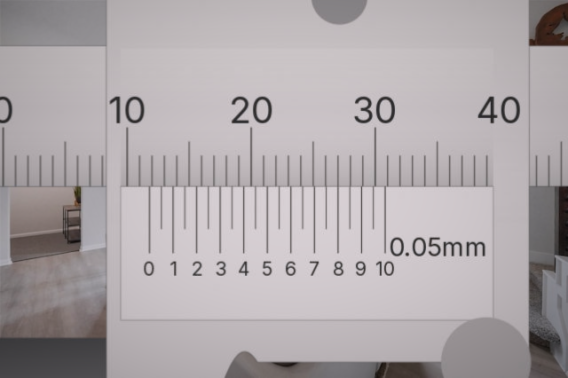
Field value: {"value": 11.8, "unit": "mm"}
